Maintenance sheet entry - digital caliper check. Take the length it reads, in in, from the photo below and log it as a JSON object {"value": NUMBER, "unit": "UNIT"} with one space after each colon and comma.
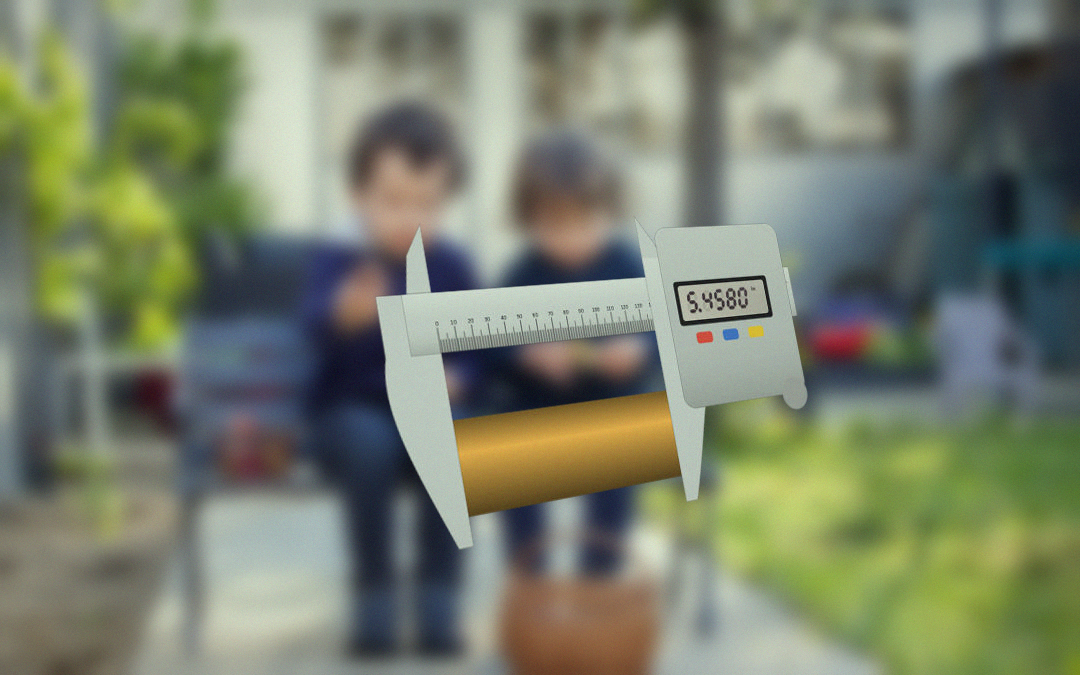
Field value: {"value": 5.4580, "unit": "in"}
